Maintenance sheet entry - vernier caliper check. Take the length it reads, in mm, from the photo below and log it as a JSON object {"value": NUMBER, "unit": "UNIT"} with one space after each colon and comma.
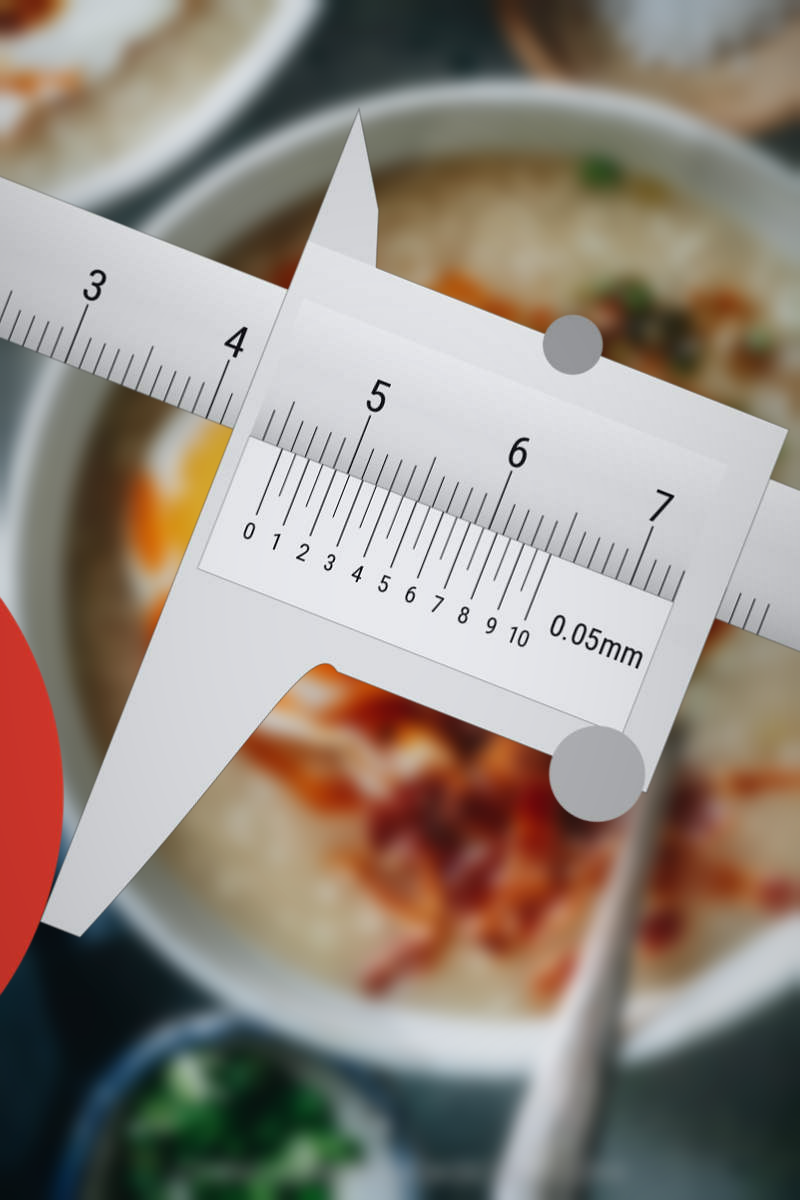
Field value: {"value": 45.4, "unit": "mm"}
